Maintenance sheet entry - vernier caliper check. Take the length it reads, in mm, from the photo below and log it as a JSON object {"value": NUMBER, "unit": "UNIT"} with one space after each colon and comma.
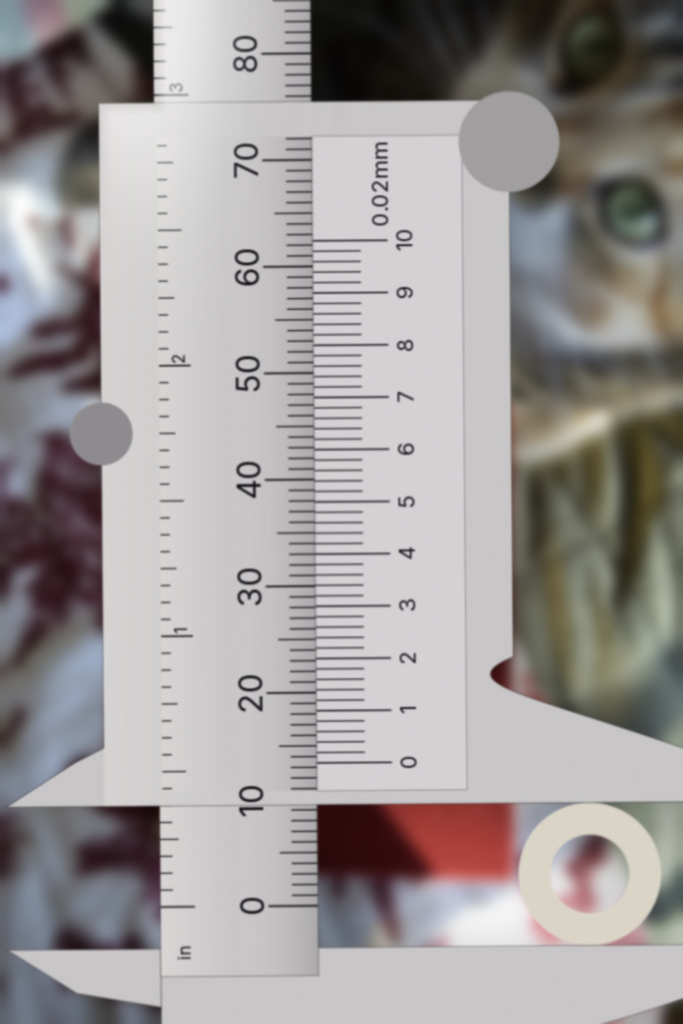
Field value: {"value": 13.4, "unit": "mm"}
